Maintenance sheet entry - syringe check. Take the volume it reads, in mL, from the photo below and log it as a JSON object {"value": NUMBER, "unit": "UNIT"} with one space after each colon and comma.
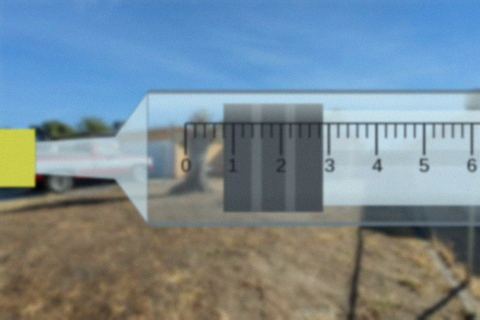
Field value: {"value": 0.8, "unit": "mL"}
